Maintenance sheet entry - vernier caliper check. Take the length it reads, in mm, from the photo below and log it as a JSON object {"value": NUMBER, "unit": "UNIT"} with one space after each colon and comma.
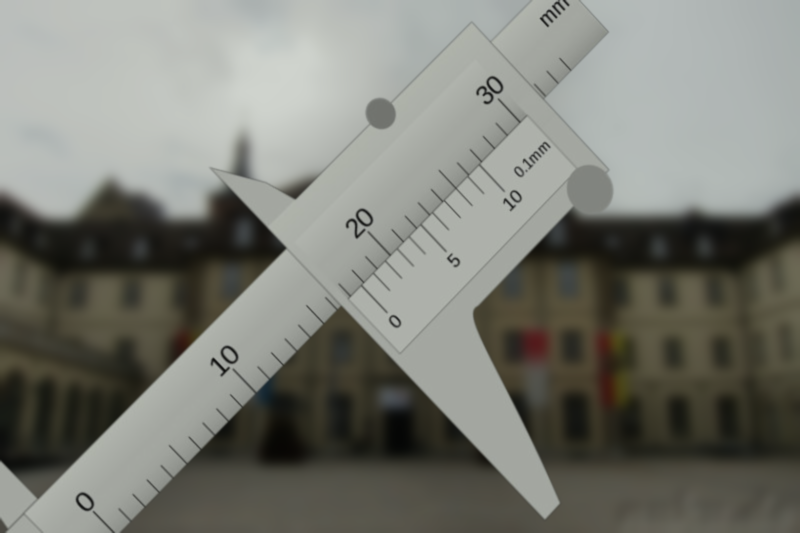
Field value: {"value": 17.8, "unit": "mm"}
